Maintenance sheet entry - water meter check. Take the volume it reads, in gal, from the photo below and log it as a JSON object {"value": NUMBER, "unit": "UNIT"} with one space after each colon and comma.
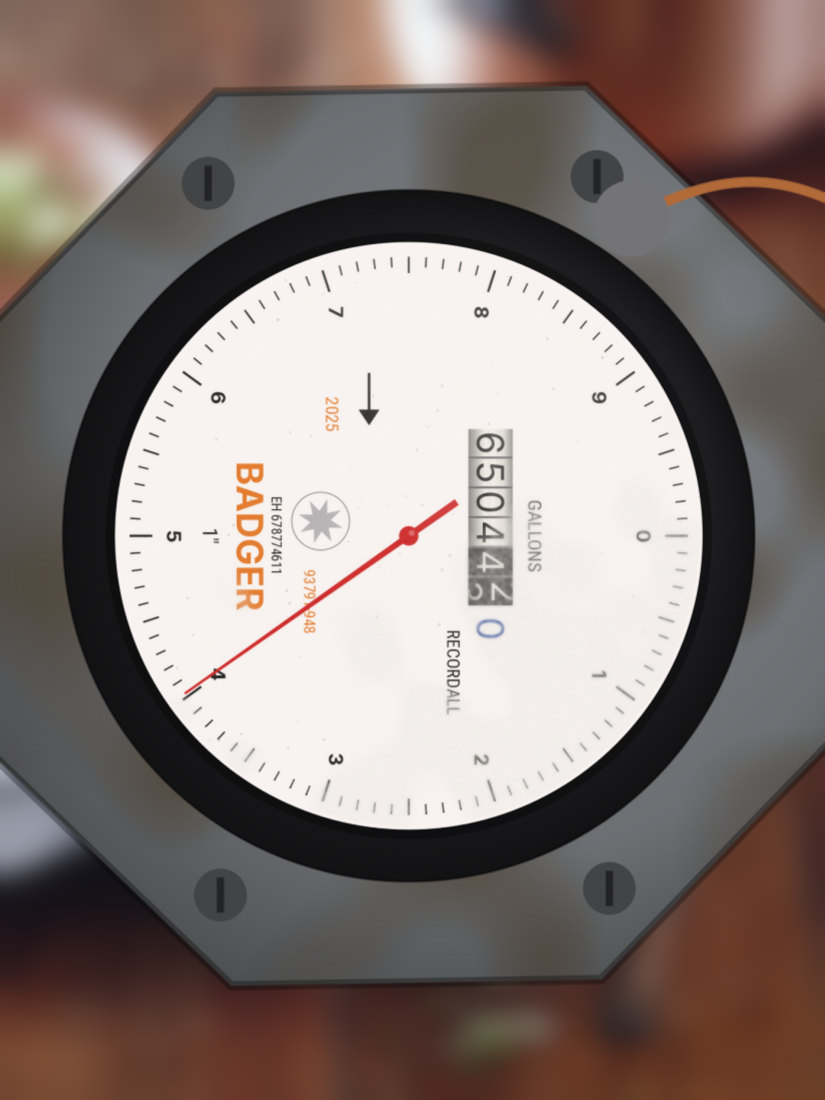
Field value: {"value": 6504424.0, "unit": "gal"}
